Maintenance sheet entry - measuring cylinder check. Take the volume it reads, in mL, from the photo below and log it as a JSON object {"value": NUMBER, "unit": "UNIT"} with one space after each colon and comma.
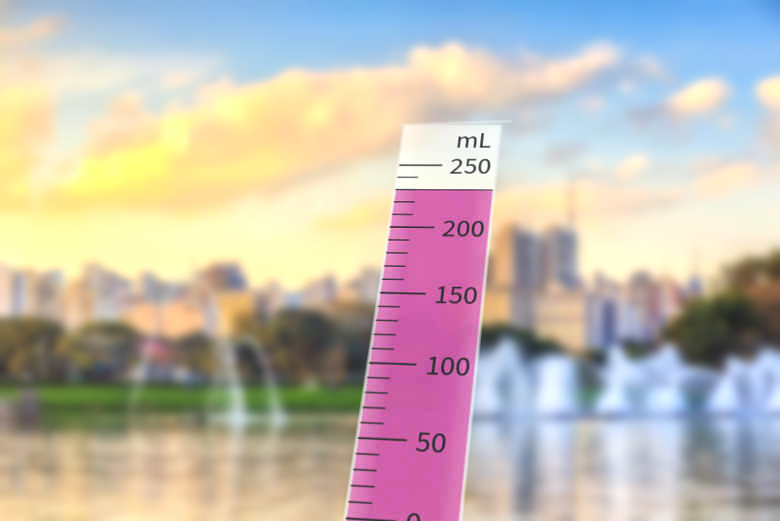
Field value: {"value": 230, "unit": "mL"}
